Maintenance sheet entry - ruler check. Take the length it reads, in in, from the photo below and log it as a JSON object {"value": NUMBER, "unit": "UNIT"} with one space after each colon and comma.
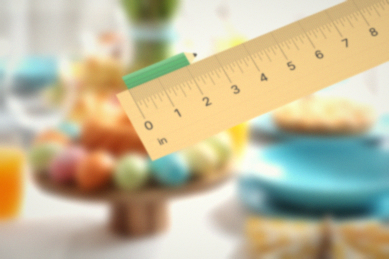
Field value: {"value": 2.5, "unit": "in"}
